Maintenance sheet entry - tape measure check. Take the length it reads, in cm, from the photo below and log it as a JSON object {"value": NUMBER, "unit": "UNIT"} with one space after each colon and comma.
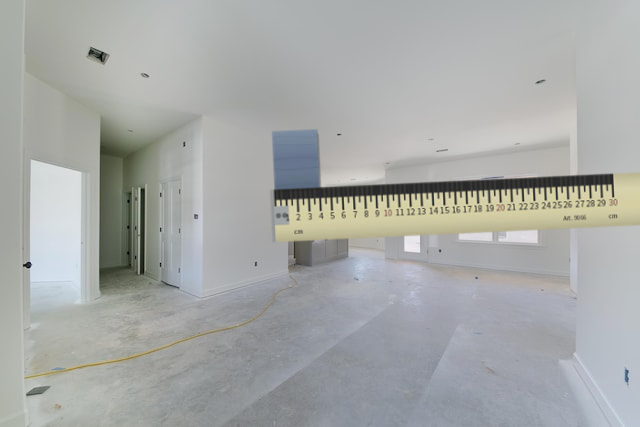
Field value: {"value": 4, "unit": "cm"}
